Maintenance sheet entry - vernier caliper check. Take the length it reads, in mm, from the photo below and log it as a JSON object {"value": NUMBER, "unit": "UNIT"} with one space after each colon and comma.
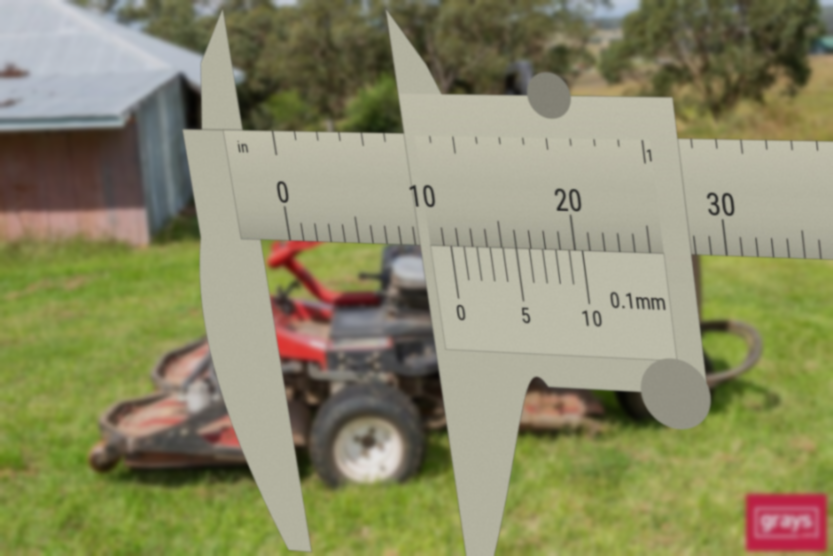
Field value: {"value": 11.5, "unit": "mm"}
